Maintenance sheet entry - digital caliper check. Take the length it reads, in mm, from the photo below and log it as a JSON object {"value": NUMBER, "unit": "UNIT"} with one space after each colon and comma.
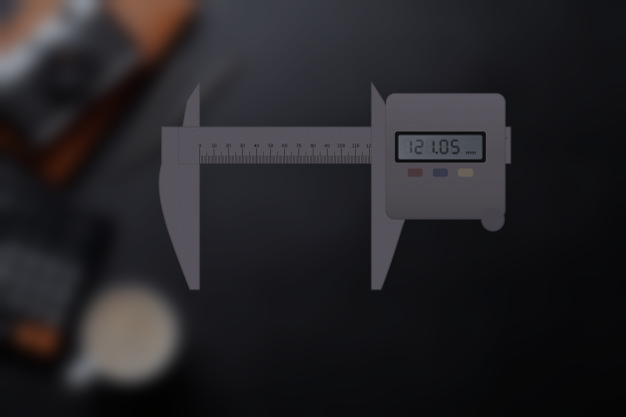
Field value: {"value": 121.05, "unit": "mm"}
